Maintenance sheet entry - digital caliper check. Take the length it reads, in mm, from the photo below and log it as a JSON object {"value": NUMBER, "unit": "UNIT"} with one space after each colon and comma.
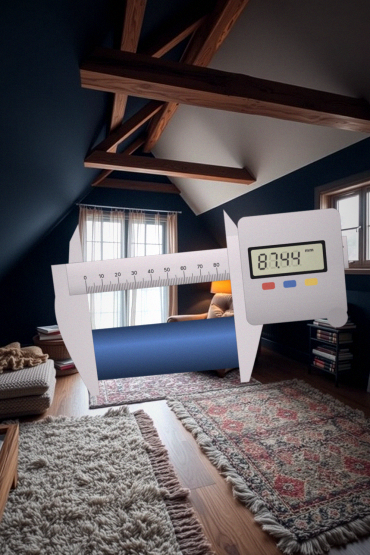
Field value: {"value": 87.44, "unit": "mm"}
